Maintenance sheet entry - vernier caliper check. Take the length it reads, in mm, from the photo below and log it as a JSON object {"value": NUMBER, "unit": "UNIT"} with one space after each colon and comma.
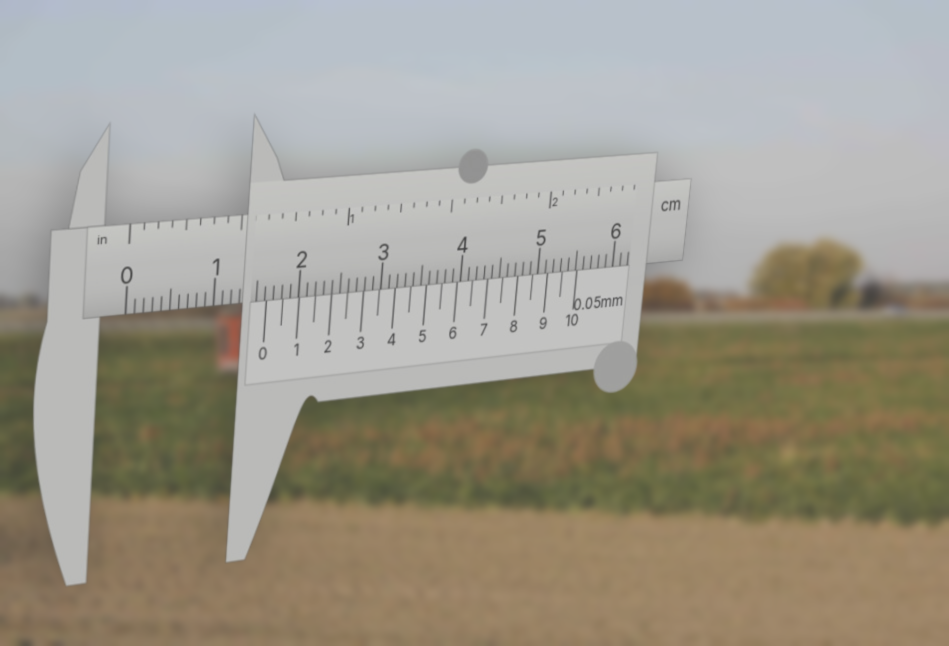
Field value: {"value": 16.2, "unit": "mm"}
